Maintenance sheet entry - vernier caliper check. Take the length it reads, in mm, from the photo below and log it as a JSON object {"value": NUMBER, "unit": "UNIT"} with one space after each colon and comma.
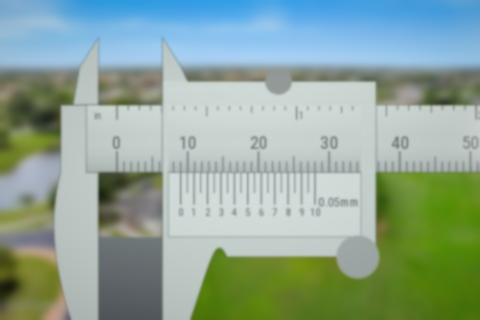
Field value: {"value": 9.0, "unit": "mm"}
